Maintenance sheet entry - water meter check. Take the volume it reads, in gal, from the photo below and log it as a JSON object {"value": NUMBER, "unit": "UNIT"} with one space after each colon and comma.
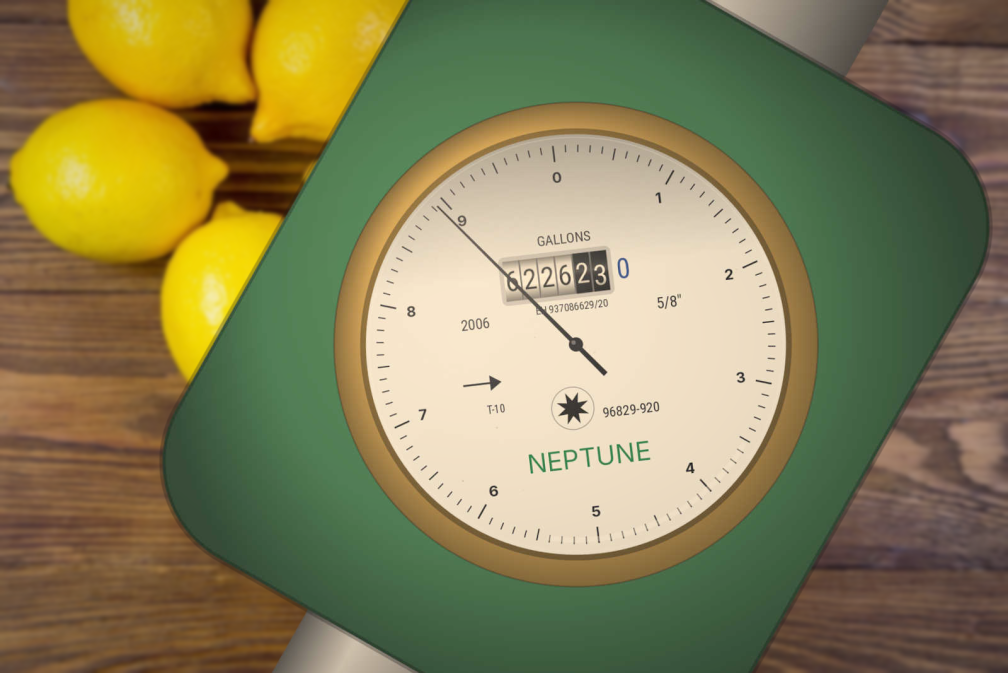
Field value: {"value": 6226228.9, "unit": "gal"}
